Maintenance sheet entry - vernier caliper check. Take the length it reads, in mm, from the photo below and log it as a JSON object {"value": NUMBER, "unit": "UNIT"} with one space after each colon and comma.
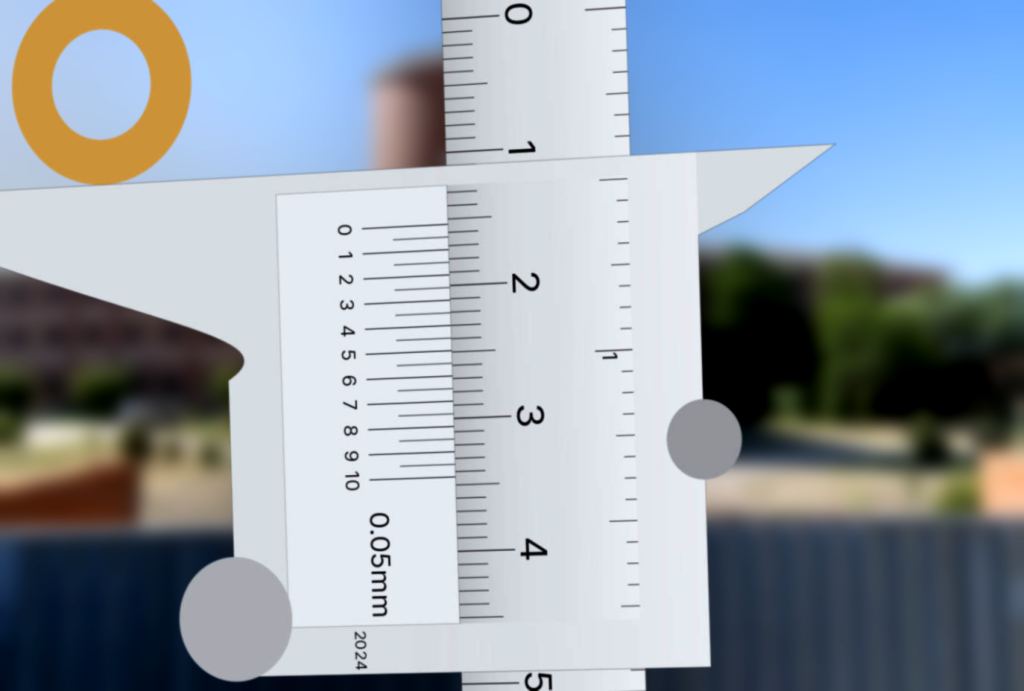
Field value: {"value": 15.4, "unit": "mm"}
